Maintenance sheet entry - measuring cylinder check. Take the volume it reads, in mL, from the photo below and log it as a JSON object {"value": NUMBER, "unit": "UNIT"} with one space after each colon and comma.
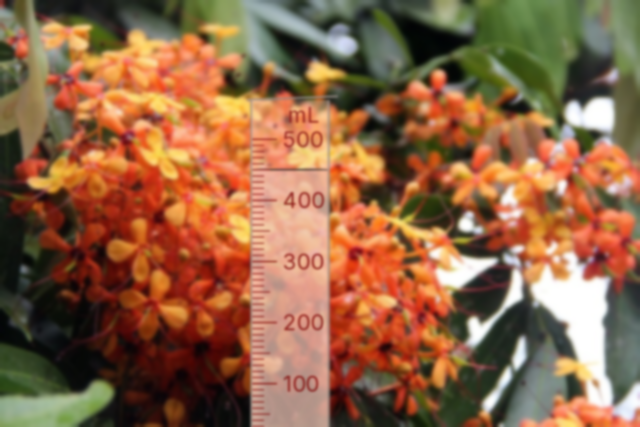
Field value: {"value": 450, "unit": "mL"}
